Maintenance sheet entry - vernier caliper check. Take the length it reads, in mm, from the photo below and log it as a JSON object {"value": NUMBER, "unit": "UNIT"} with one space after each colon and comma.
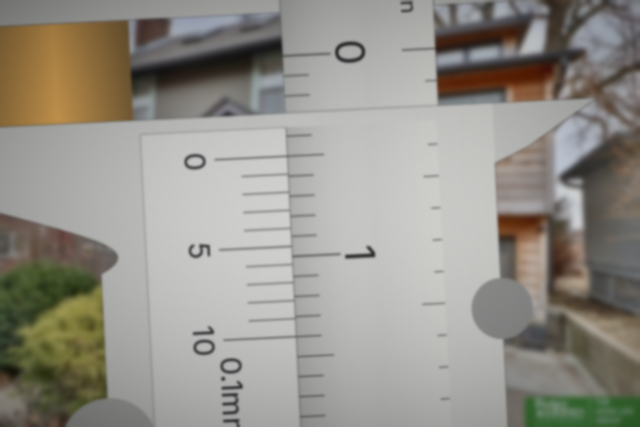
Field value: {"value": 5.0, "unit": "mm"}
